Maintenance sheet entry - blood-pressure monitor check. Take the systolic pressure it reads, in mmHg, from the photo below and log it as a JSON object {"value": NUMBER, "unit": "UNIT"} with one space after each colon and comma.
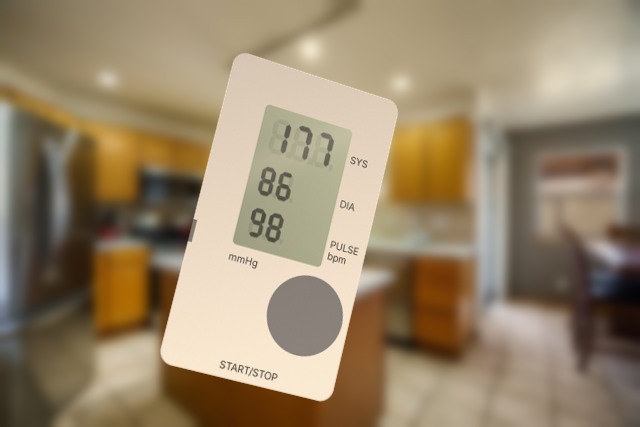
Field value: {"value": 177, "unit": "mmHg"}
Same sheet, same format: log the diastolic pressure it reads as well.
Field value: {"value": 86, "unit": "mmHg"}
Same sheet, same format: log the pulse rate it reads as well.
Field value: {"value": 98, "unit": "bpm"}
